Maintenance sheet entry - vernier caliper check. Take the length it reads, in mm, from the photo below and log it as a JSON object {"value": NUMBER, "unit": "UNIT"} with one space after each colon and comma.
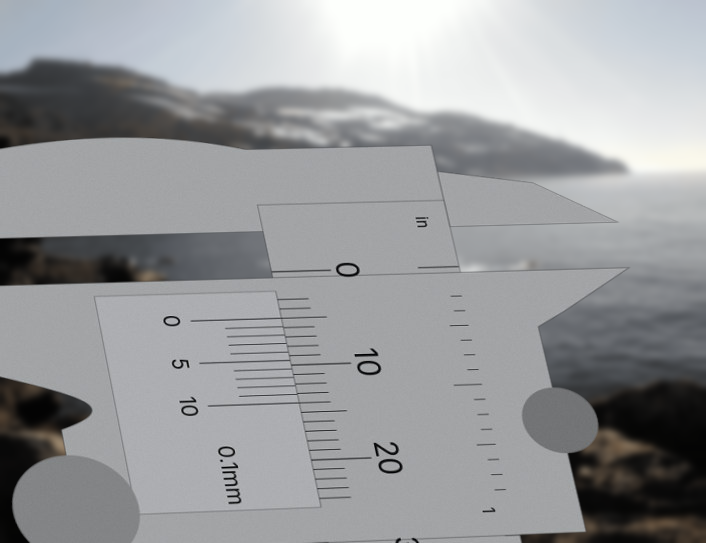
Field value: {"value": 5.0, "unit": "mm"}
